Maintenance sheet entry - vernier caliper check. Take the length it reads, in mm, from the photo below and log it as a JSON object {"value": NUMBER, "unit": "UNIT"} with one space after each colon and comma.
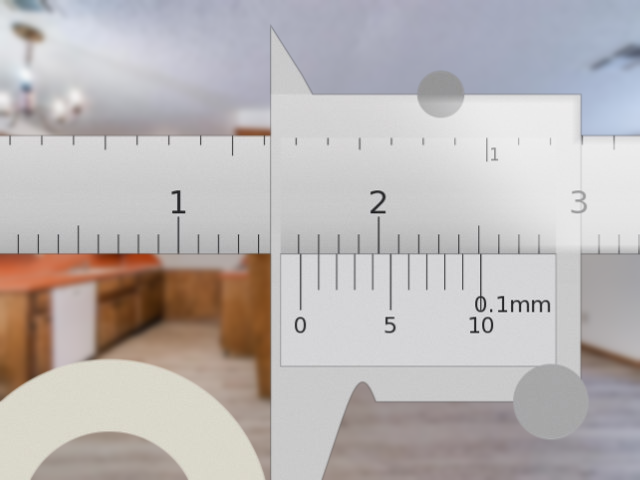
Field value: {"value": 16.1, "unit": "mm"}
